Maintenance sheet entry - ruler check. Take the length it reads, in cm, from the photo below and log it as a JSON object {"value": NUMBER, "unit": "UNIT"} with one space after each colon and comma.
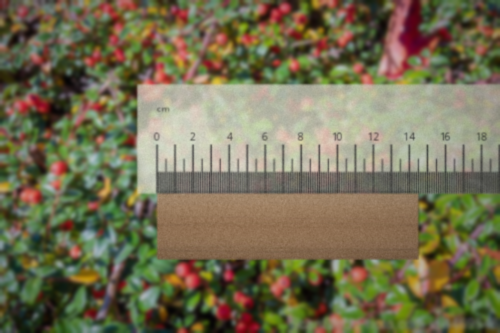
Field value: {"value": 14.5, "unit": "cm"}
